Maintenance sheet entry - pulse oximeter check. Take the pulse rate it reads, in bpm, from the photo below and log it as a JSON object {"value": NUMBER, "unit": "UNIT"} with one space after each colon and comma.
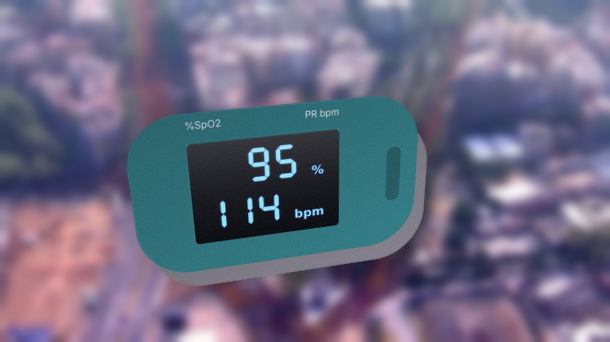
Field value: {"value": 114, "unit": "bpm"}
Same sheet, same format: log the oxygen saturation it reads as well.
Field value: {"value": 95, "unit": "%"}
